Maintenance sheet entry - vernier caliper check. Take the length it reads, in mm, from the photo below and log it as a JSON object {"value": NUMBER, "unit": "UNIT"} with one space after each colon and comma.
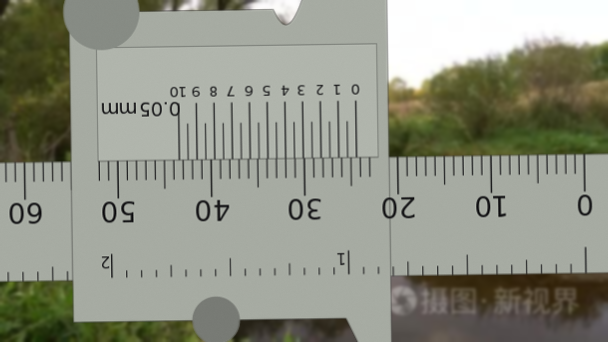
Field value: {"value": 24.4, "unit": "mm"}
